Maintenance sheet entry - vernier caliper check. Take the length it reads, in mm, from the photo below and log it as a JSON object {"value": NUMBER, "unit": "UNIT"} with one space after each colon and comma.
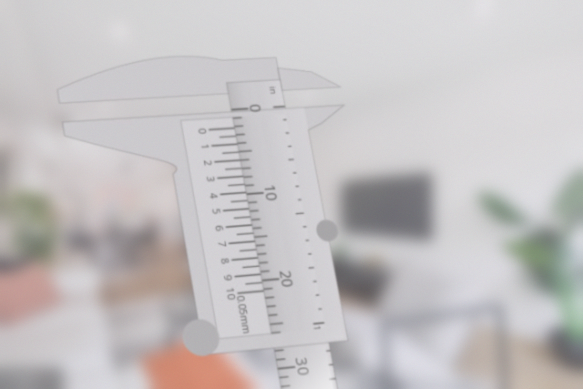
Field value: {"value": 2.2, "unit": "mm"}
